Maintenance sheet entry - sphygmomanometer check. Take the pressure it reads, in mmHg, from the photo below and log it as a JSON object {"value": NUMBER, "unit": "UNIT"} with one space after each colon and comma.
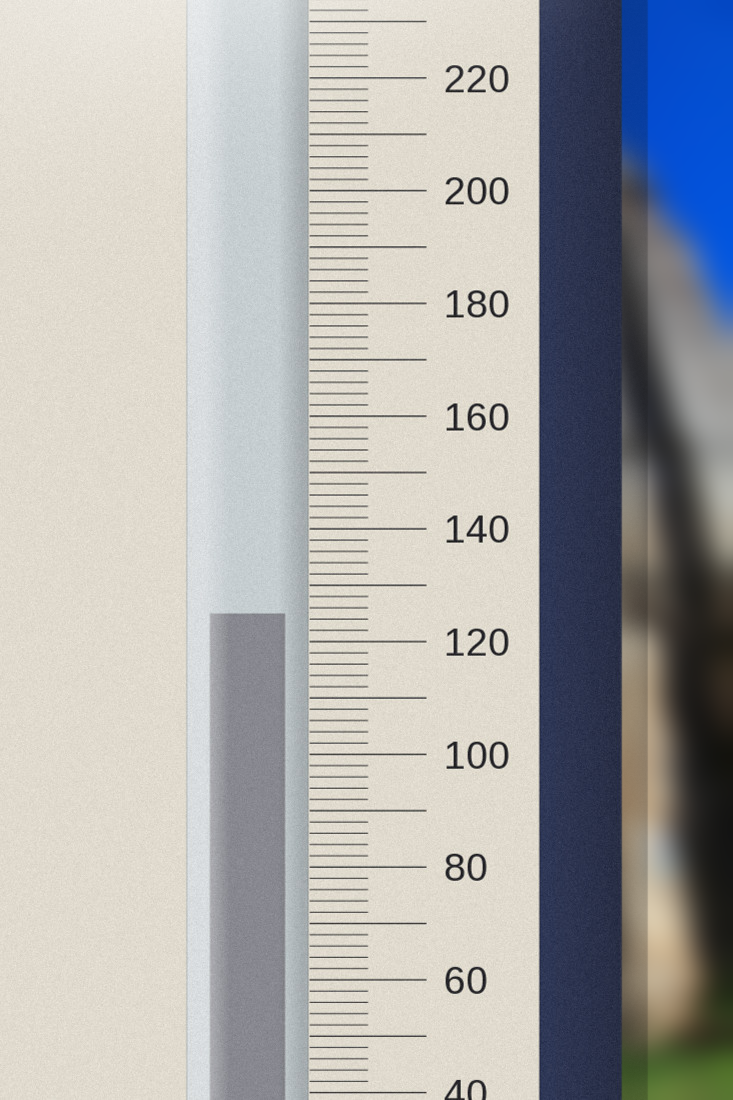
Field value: {"value": 125, "unit": "mmHg"}
